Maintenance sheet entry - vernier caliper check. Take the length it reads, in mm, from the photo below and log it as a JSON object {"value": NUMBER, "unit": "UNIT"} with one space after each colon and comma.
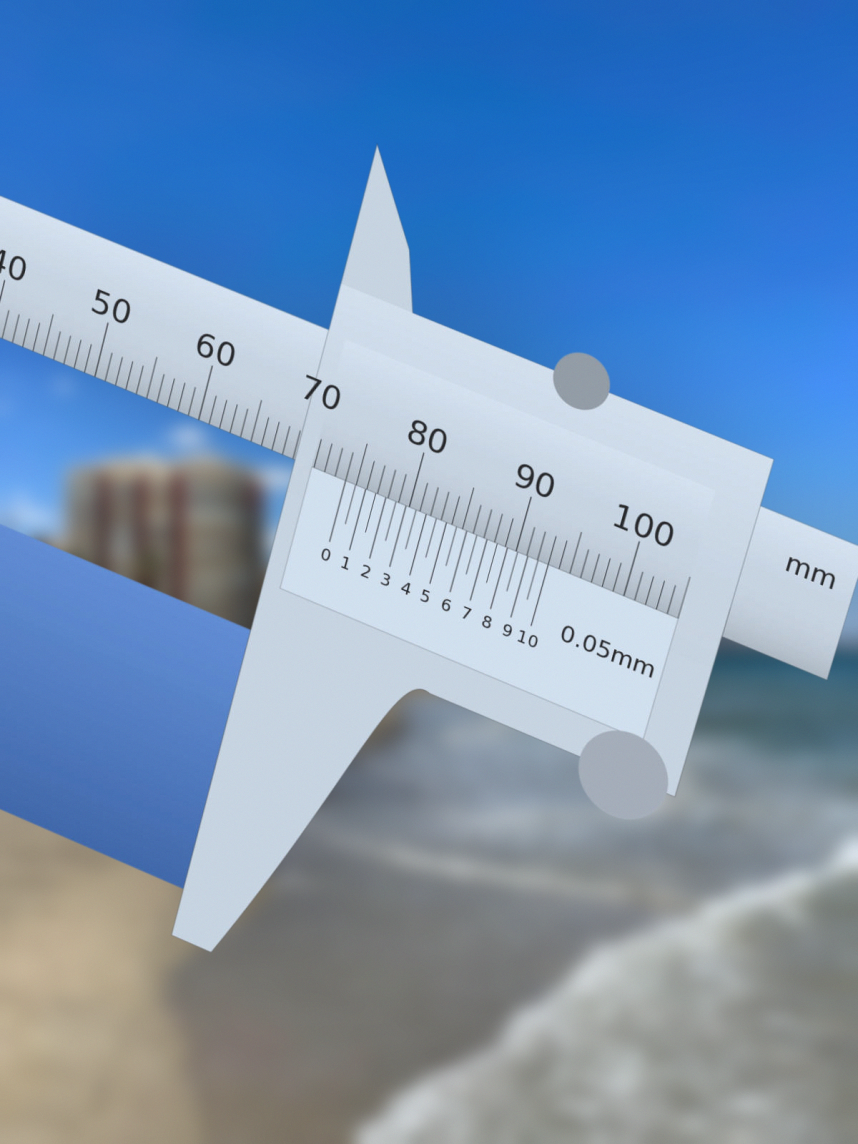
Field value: {"value": 74.0, "unit": "mm"}
